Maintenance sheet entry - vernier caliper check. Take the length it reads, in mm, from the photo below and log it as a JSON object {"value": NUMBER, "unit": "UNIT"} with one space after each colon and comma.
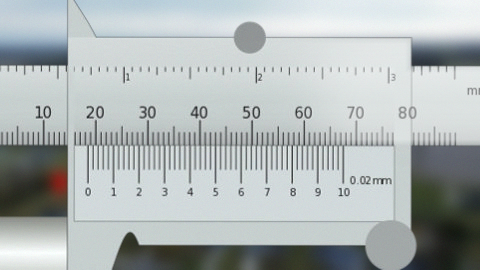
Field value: {"value": 18.5, "unit": "mm"}
